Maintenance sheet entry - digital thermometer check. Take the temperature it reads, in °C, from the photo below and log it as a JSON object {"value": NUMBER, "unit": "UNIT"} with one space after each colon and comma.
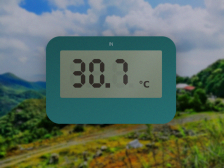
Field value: {"value": 30.7, "unit": "°C"}
